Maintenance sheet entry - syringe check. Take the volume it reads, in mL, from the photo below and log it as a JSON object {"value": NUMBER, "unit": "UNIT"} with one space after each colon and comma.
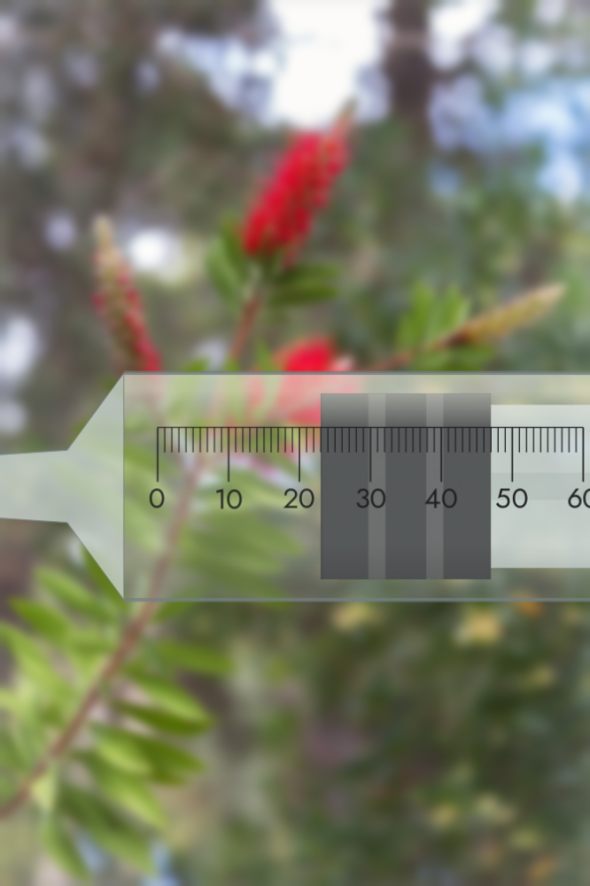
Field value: {"value": 23, "unit": "mL"}
